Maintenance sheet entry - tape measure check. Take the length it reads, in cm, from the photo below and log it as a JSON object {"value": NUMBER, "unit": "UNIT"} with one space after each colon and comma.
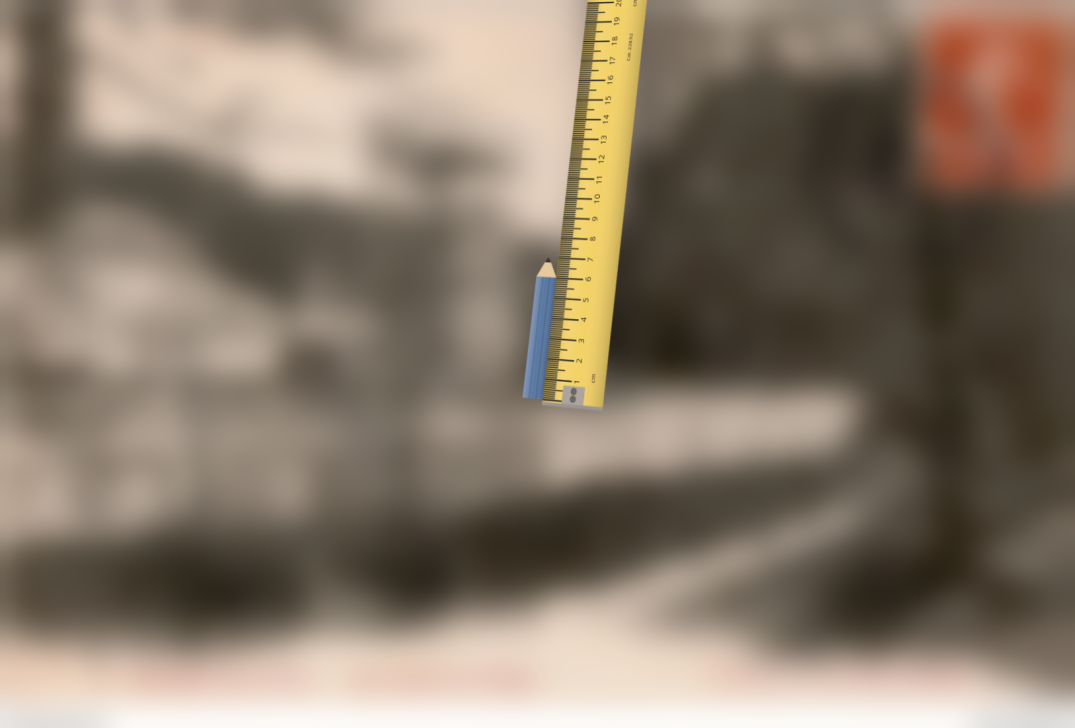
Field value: {"value": 7, "unit": "cm"}
